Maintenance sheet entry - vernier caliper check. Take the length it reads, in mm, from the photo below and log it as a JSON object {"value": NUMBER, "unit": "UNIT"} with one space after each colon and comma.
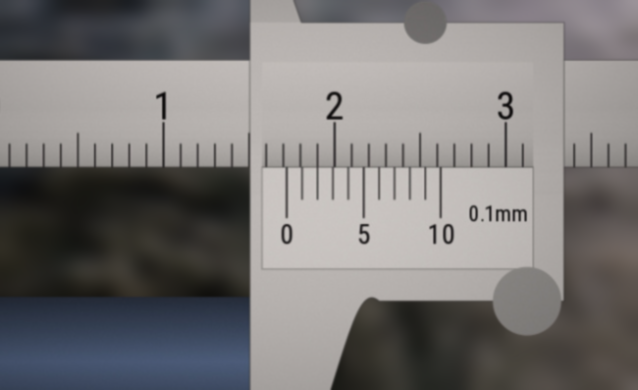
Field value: {"value": 17.2, "unit": "mm"}
